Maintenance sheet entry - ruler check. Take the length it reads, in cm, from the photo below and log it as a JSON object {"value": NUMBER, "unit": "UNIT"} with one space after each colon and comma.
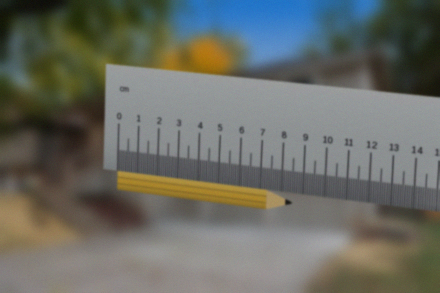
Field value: {"value": 8.5, "unit": "cm"}
